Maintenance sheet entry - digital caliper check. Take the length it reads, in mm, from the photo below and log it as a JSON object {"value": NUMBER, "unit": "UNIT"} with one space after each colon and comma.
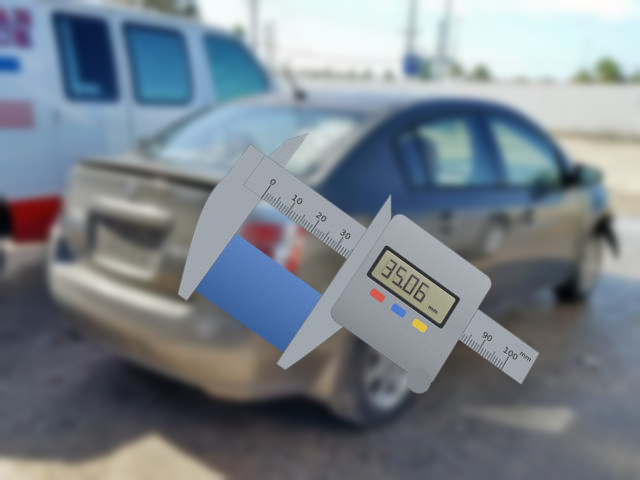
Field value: {"value": 35.06, "unit": "mm"}
